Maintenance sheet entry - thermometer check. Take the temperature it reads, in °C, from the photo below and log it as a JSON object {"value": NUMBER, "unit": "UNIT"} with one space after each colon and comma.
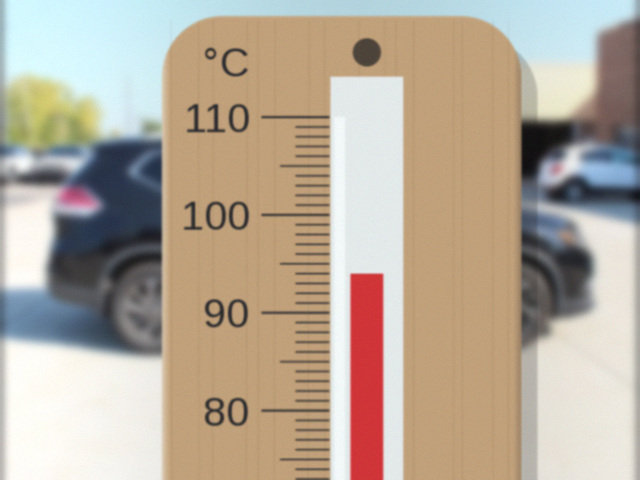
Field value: {"value": 94, "unit": "°C"}
